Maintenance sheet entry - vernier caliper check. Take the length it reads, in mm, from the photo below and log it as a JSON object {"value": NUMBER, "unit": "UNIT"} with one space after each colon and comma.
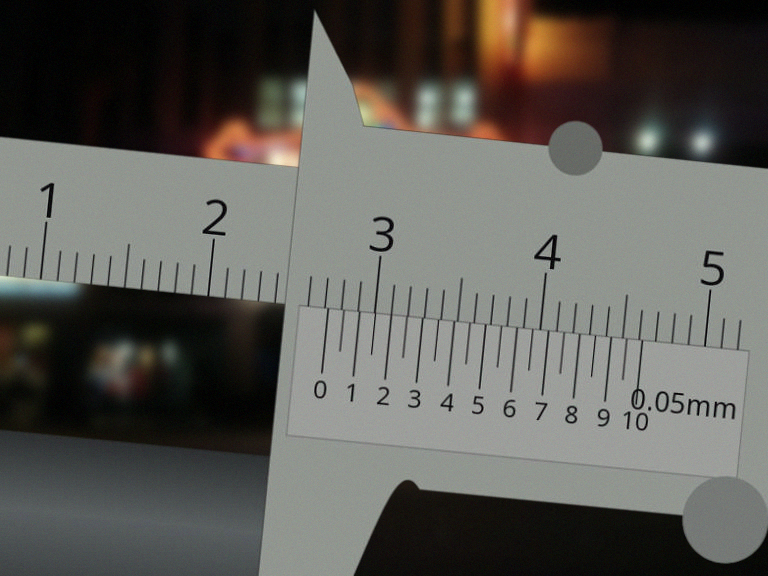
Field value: {"value": 27.2, "unit": "mm"}
